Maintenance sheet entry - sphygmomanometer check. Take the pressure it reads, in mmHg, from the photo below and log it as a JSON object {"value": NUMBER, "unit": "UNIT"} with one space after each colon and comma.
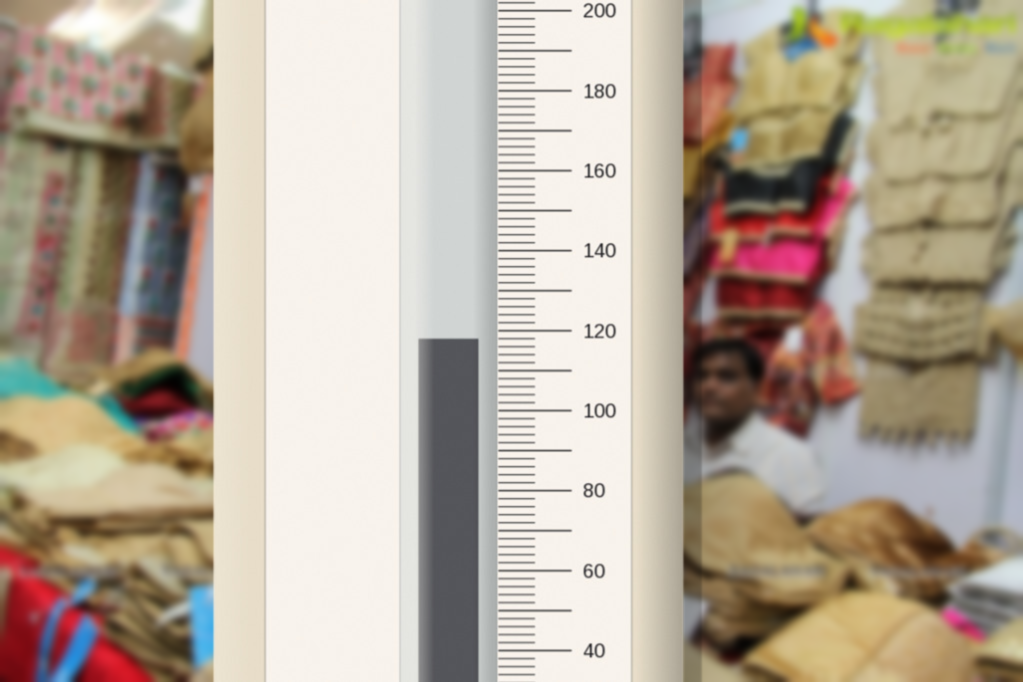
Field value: {"value": 118, "unit": "mmHg"}
